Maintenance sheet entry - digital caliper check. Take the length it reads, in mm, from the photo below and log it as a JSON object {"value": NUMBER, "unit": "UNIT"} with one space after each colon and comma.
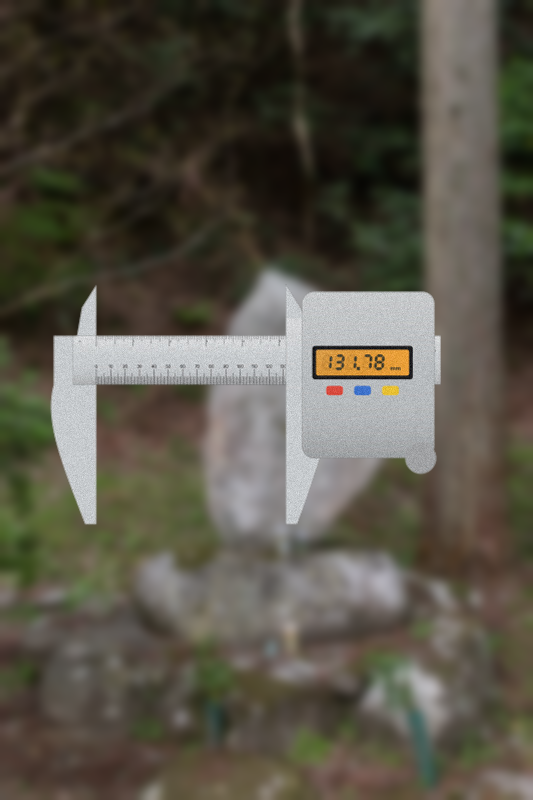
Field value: {"value": 131.78, "unit": "mm"}
